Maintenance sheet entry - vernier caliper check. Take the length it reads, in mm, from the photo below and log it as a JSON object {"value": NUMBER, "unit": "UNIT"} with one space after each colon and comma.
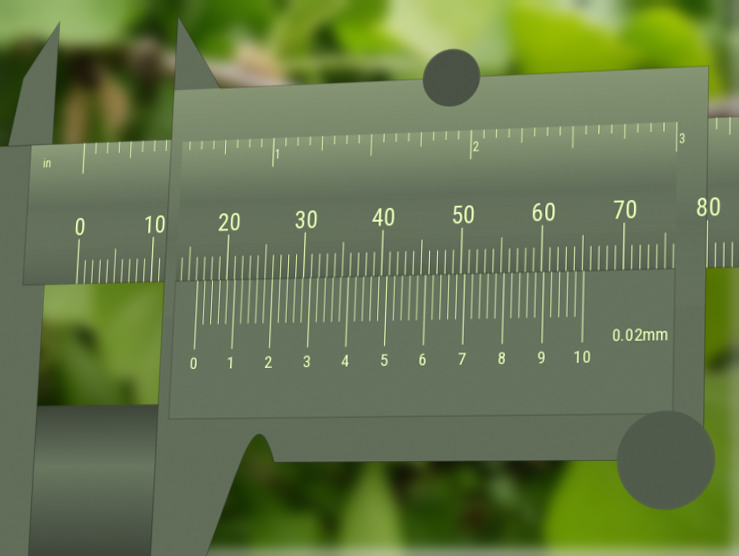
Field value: {"value": 16.2, "unit": "mm"}
